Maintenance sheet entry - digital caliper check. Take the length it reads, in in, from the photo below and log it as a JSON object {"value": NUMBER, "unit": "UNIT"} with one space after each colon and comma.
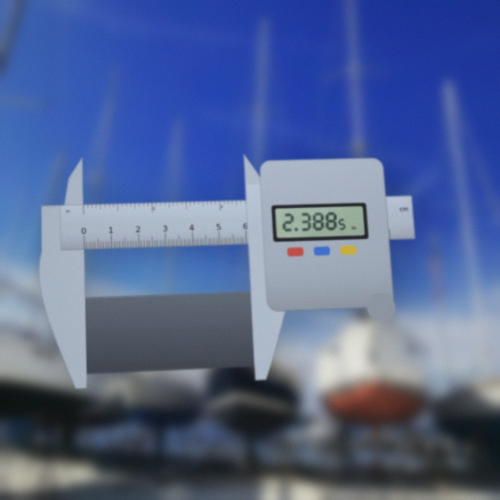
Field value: {"value": 2.3885, "unit": "in"}
